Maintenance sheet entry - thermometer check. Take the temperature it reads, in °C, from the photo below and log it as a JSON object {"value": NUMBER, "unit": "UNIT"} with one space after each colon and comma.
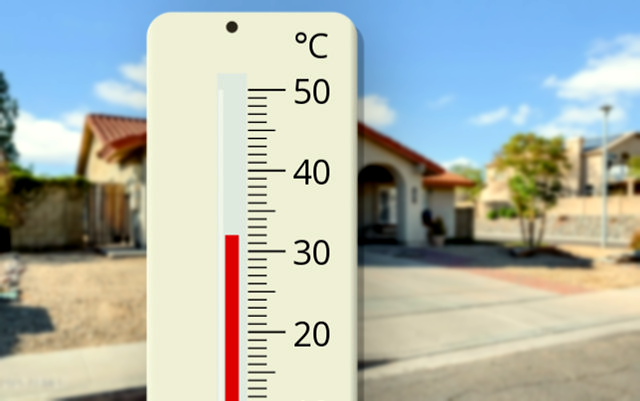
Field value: {"value": 32, "unit": "°C"}
